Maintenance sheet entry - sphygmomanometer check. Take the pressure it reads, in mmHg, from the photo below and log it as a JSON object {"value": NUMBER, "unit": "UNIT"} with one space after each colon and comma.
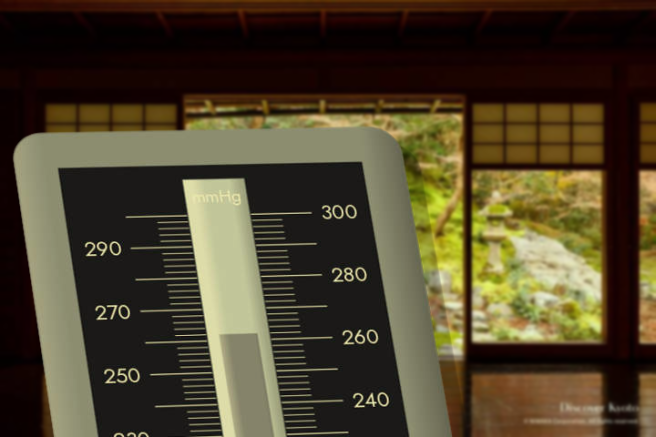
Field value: {"value": 262, "unit": "mmHg"}
